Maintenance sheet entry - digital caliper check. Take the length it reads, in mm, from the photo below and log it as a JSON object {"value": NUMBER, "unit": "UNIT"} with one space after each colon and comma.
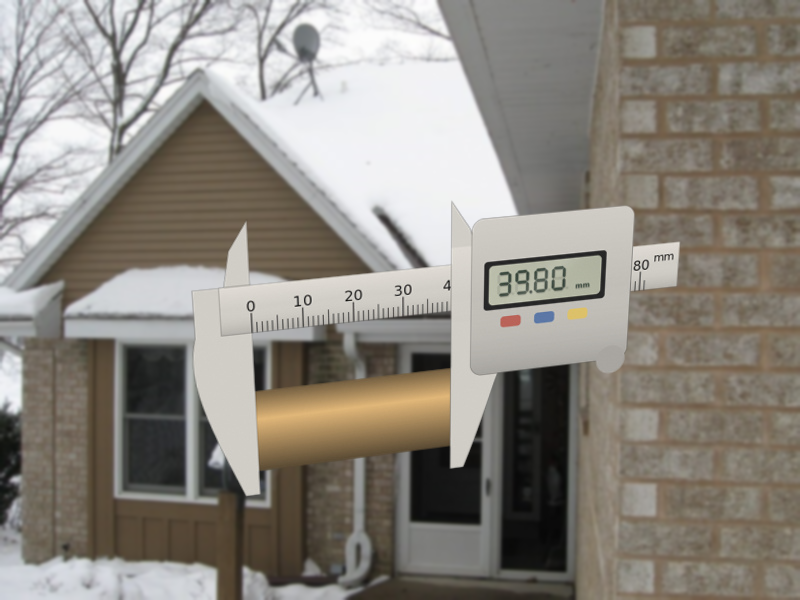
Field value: {"value": 39.80, "unit": "mm"}
